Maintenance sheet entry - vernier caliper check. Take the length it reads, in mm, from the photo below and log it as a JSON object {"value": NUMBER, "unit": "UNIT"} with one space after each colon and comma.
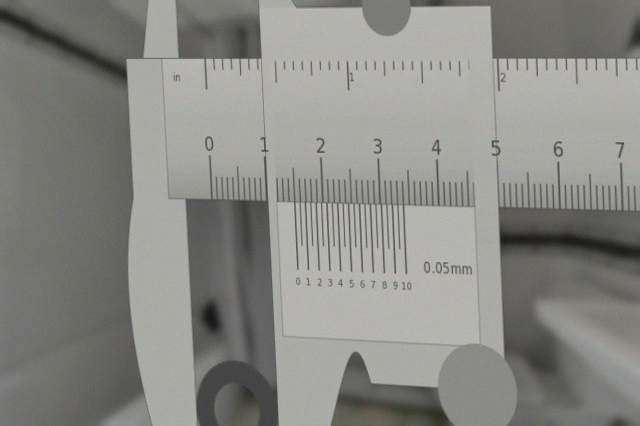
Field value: {"value": 15.0, "unit": "mm"}
